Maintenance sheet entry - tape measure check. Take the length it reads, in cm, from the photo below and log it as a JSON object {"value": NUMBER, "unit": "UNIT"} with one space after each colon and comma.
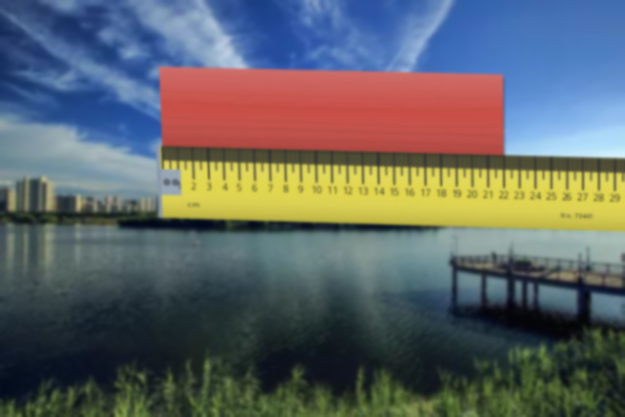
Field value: {"value": 22, "unit": "cm"}
